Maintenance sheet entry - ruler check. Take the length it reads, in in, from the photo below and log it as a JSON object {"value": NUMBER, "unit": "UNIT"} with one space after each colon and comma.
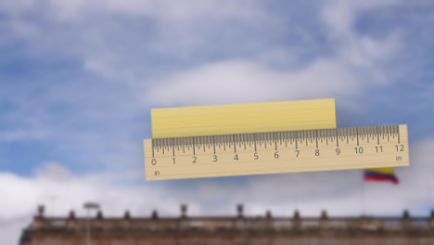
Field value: {"value": 9, "unit": "in"}
